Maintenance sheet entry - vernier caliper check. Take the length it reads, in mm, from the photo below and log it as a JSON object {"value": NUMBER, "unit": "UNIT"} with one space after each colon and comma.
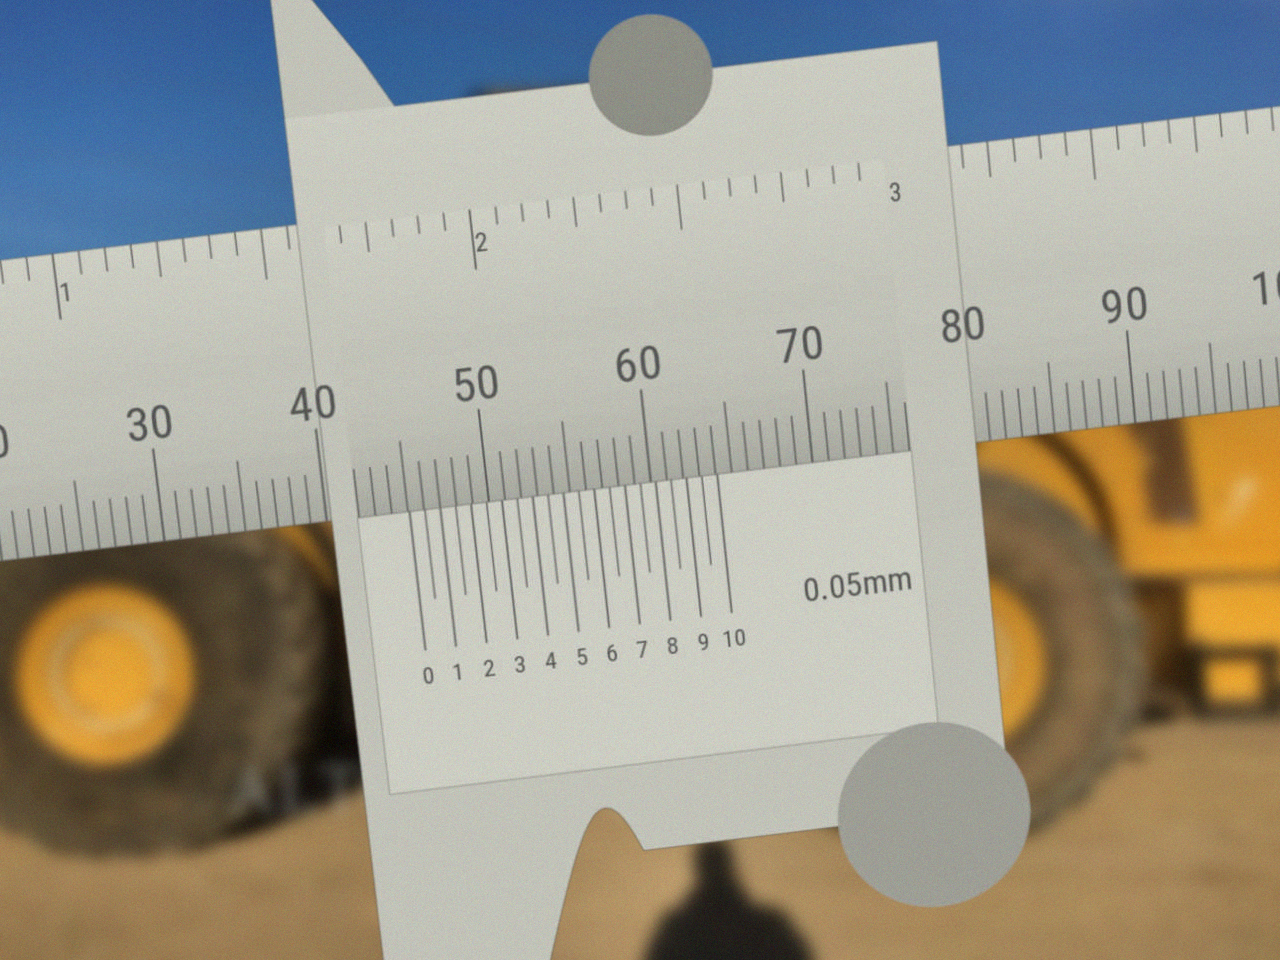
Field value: {"value": 45.1, "unit": "mm"}
